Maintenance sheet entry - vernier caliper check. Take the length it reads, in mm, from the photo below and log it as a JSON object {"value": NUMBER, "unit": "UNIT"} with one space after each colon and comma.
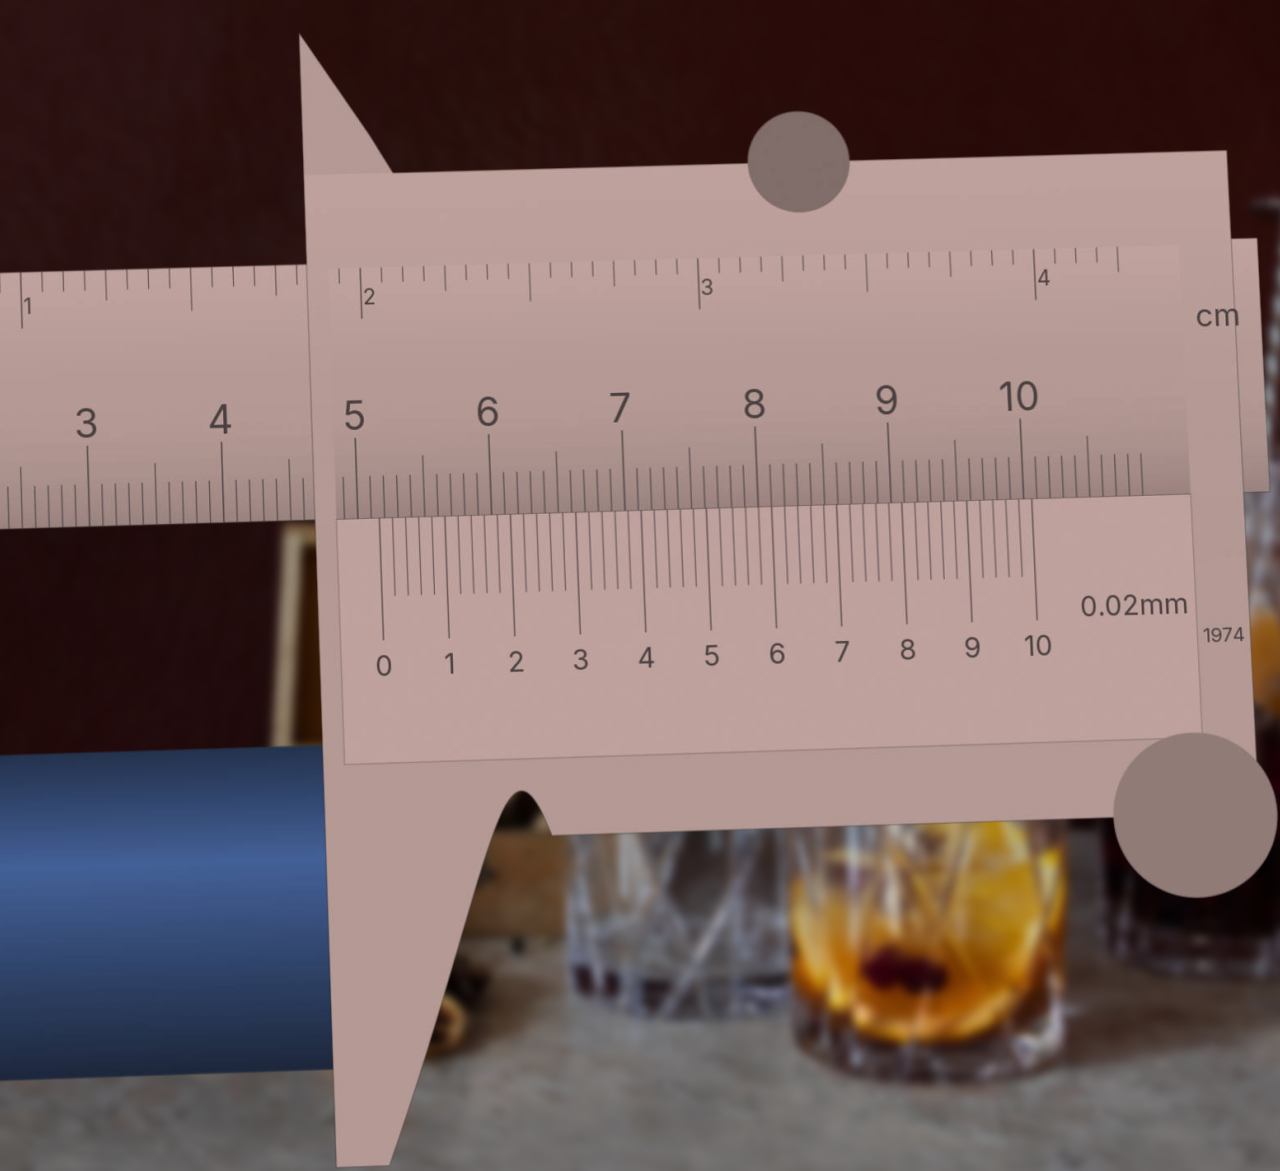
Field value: {"value": 51.6, "unit": "mm"}
